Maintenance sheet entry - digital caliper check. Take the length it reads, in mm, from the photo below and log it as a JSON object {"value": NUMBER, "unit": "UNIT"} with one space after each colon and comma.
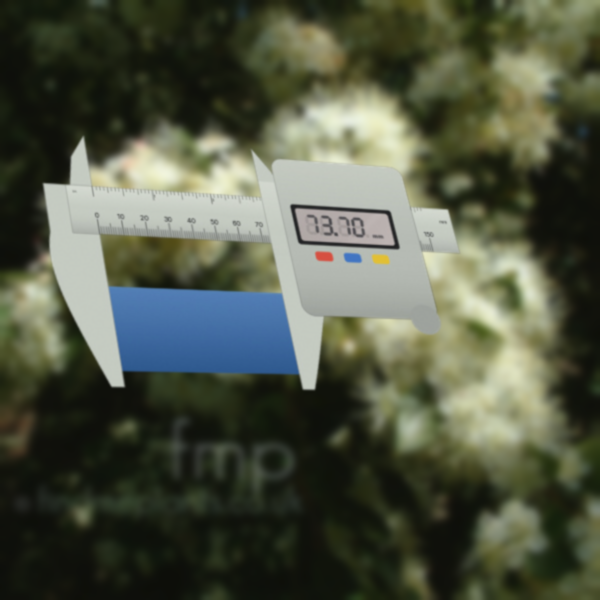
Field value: {"value": 73.70, "unit": "mm"}
